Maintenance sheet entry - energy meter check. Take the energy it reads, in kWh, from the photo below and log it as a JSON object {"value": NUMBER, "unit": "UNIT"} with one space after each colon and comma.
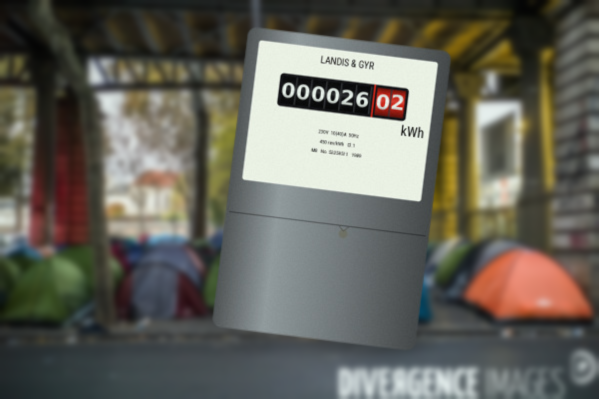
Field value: {"value": 26.02, "unit": "kWh"}
